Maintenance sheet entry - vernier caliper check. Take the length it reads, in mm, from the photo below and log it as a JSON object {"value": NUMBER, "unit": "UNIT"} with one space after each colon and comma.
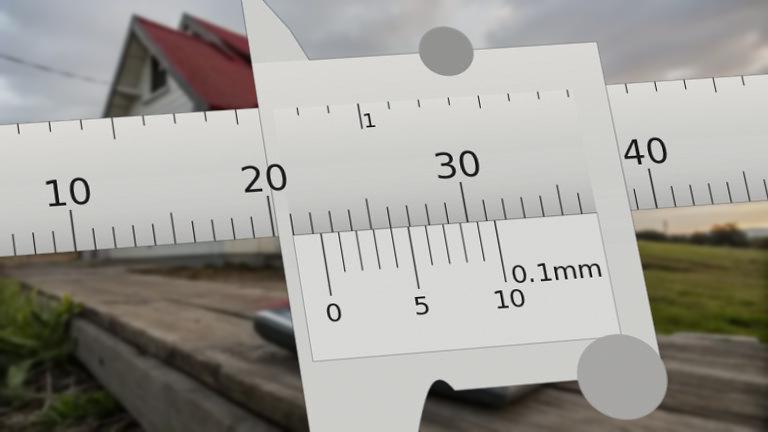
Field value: {"value": 22.4, "unit": "mm"}
